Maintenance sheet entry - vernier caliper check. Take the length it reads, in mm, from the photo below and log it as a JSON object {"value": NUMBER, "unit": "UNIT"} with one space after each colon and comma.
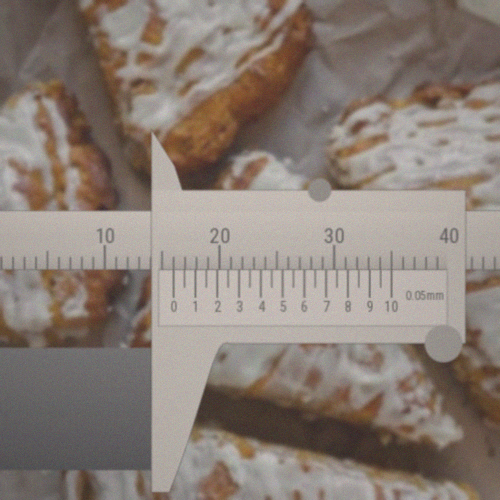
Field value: {"value": 16.0, "unit": "mm"}
